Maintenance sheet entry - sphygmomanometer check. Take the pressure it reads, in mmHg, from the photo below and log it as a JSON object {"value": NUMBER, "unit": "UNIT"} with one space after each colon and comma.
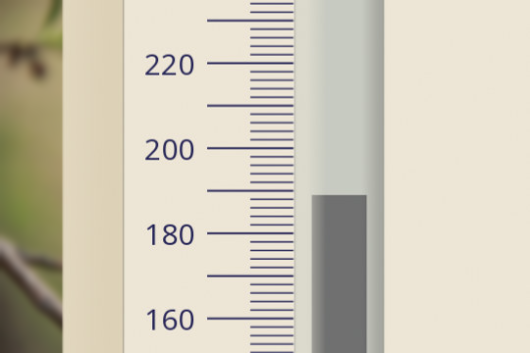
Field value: {"value": 189, "unit": "mmHg"}
